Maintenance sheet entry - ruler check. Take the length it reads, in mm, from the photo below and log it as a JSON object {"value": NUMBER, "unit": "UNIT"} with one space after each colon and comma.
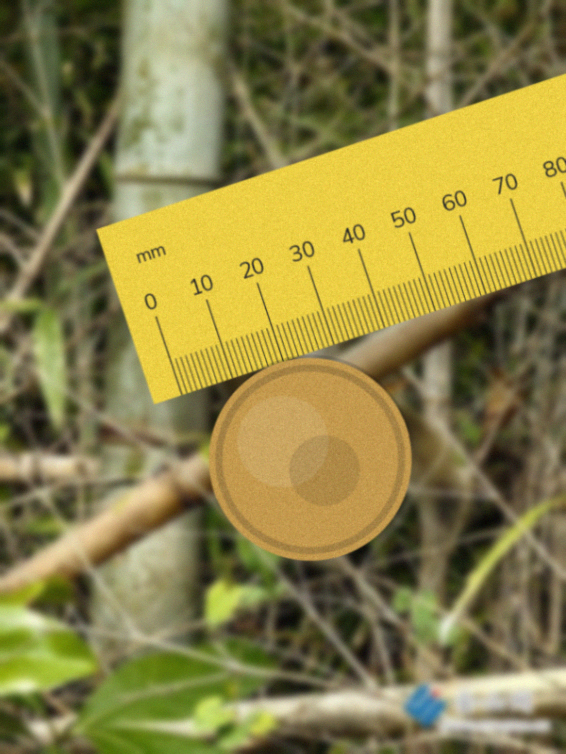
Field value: {"value": 38, "unit": "mm"}
